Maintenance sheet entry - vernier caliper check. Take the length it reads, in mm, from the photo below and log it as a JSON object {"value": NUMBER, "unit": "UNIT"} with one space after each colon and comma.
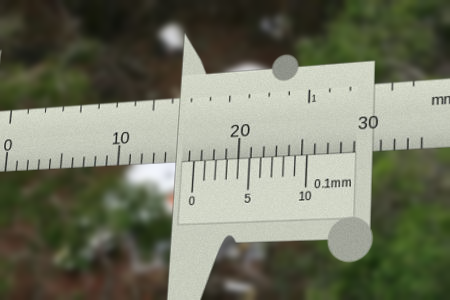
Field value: {"value": 16.4, "unit": "mm"}
